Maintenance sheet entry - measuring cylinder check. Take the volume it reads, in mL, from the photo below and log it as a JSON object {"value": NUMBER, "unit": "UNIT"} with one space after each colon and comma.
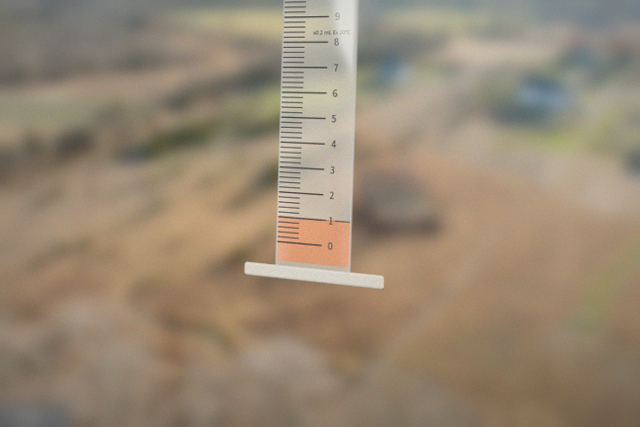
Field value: {"value": 1, "unit": "mL"}
